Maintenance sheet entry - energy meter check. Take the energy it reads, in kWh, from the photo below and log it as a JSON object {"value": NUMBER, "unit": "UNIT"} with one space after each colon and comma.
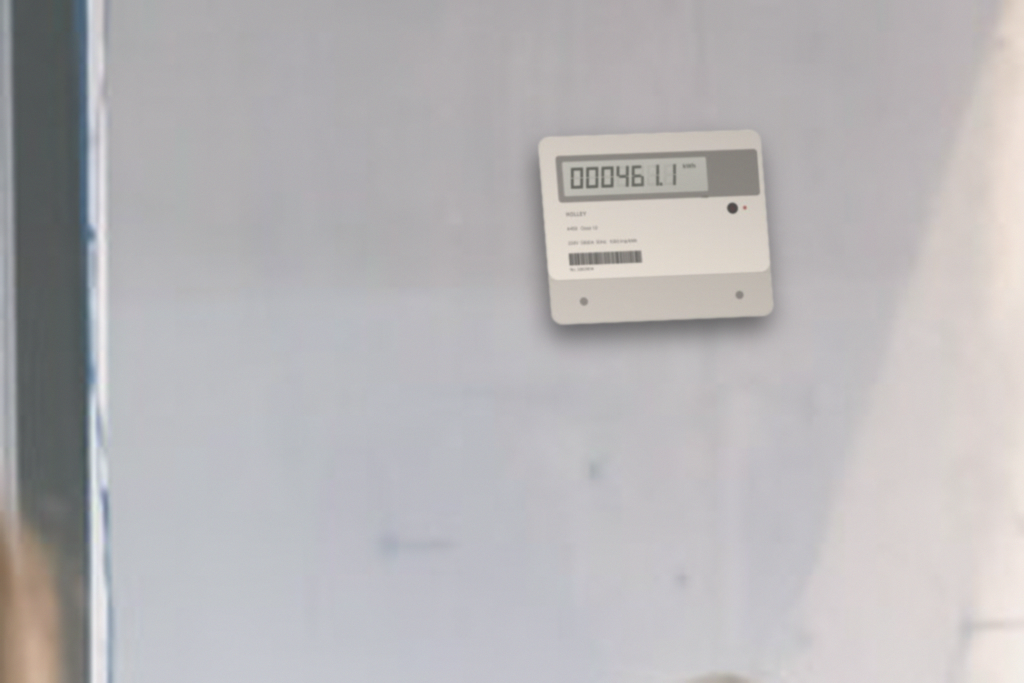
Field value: {"value": 461.1, "unit": "kWh"}
